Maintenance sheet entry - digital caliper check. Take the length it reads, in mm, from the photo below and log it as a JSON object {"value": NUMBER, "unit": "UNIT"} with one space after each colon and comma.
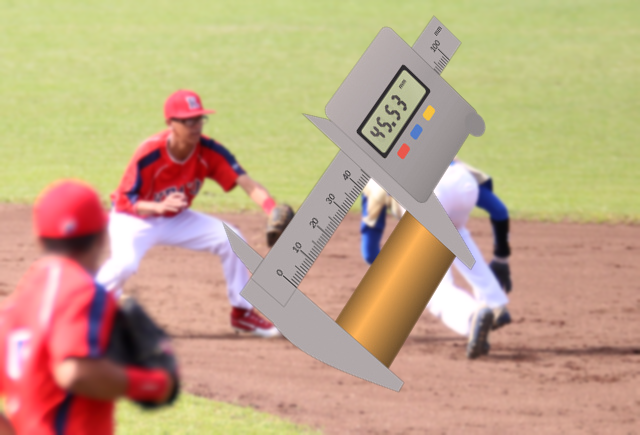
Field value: {"value": 45.53, "unit": "mm"}
